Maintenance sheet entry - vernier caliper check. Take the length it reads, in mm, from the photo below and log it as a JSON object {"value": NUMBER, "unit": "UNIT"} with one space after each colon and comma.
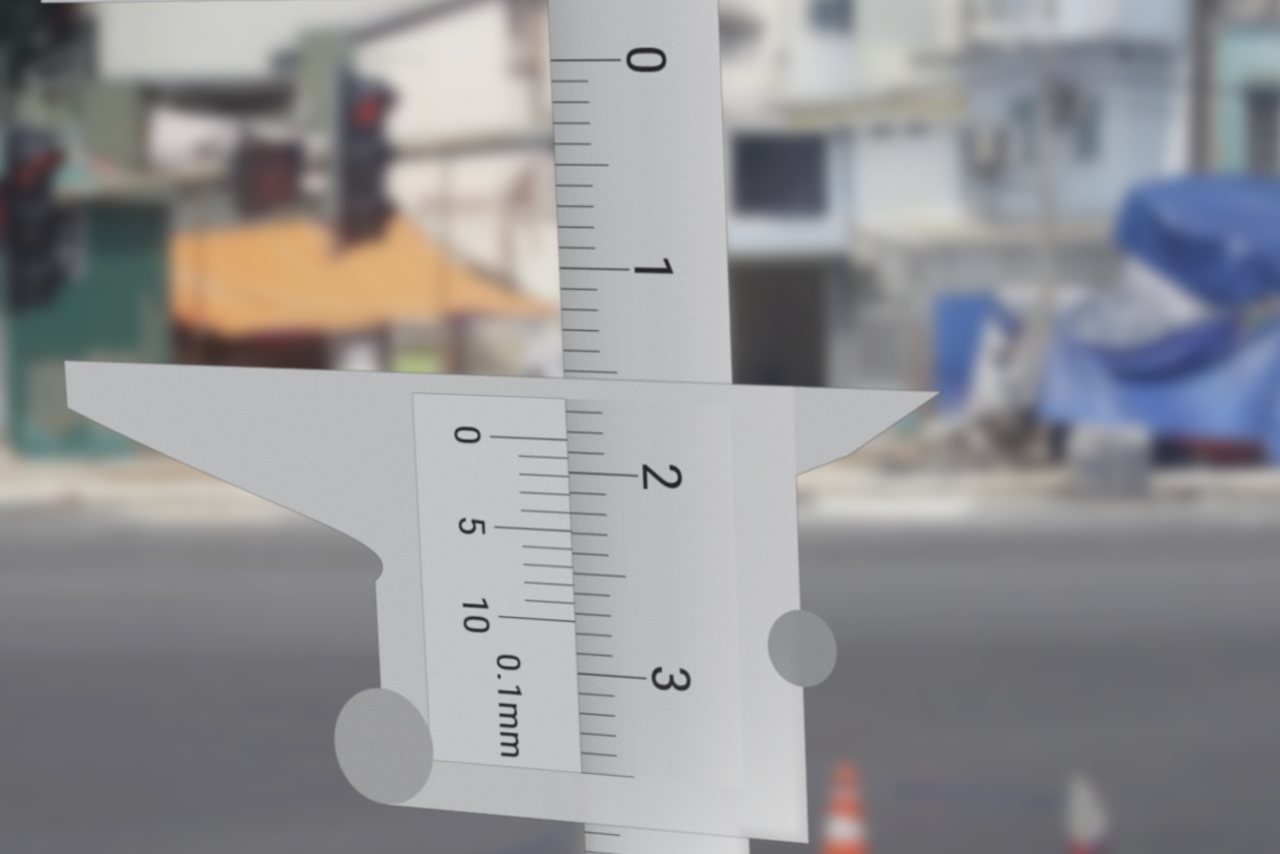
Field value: {"value": 18.4, "unit": "mm"}
